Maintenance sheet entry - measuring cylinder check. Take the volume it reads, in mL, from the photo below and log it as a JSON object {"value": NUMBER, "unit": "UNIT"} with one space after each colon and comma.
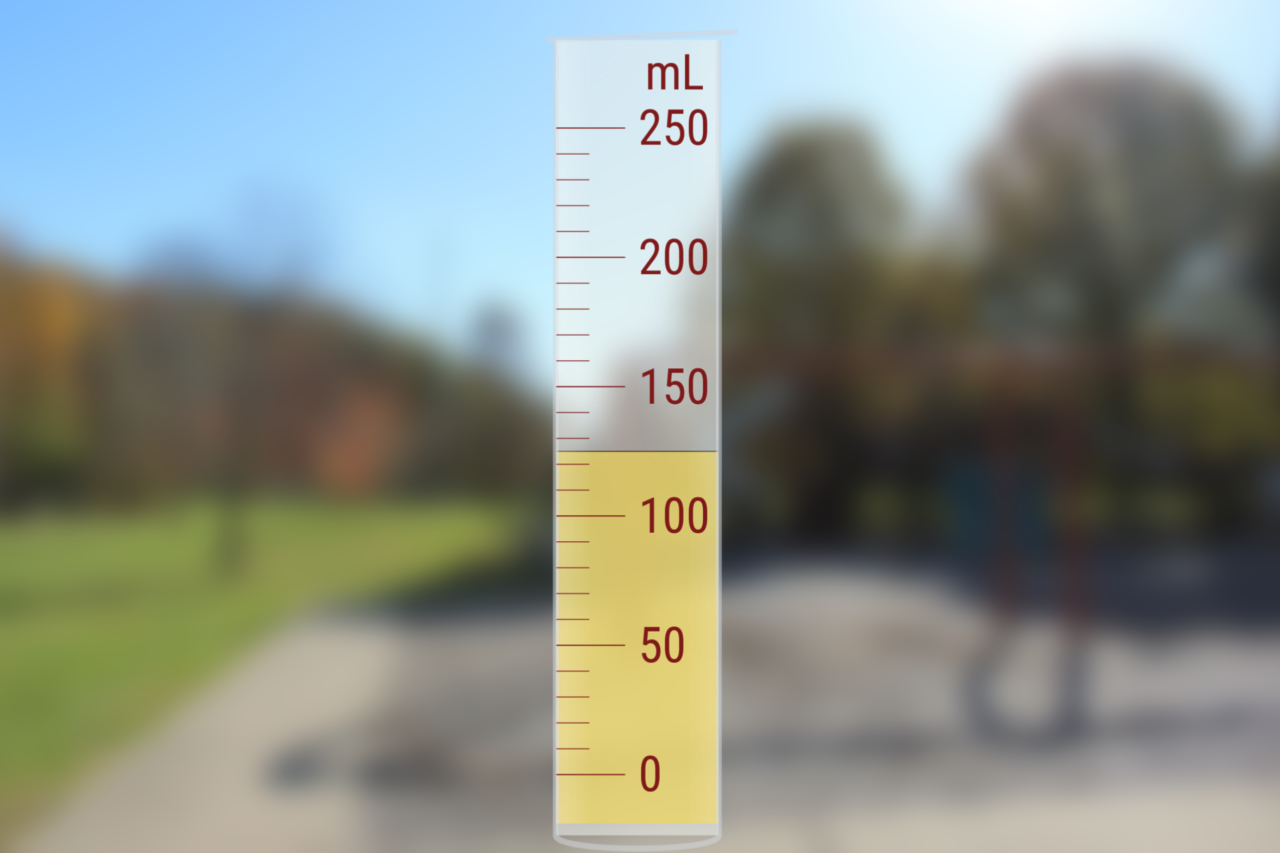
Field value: {"value": 125, "unit": "mL"}
